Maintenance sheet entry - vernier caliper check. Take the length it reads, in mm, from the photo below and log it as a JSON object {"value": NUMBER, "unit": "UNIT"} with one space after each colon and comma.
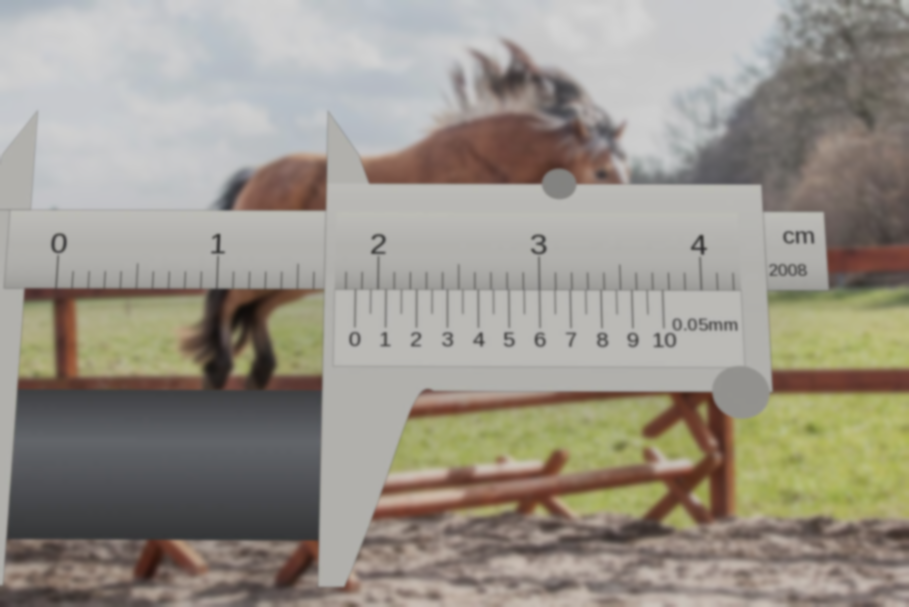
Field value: {"value": 18.6, "unit": "mm"}
